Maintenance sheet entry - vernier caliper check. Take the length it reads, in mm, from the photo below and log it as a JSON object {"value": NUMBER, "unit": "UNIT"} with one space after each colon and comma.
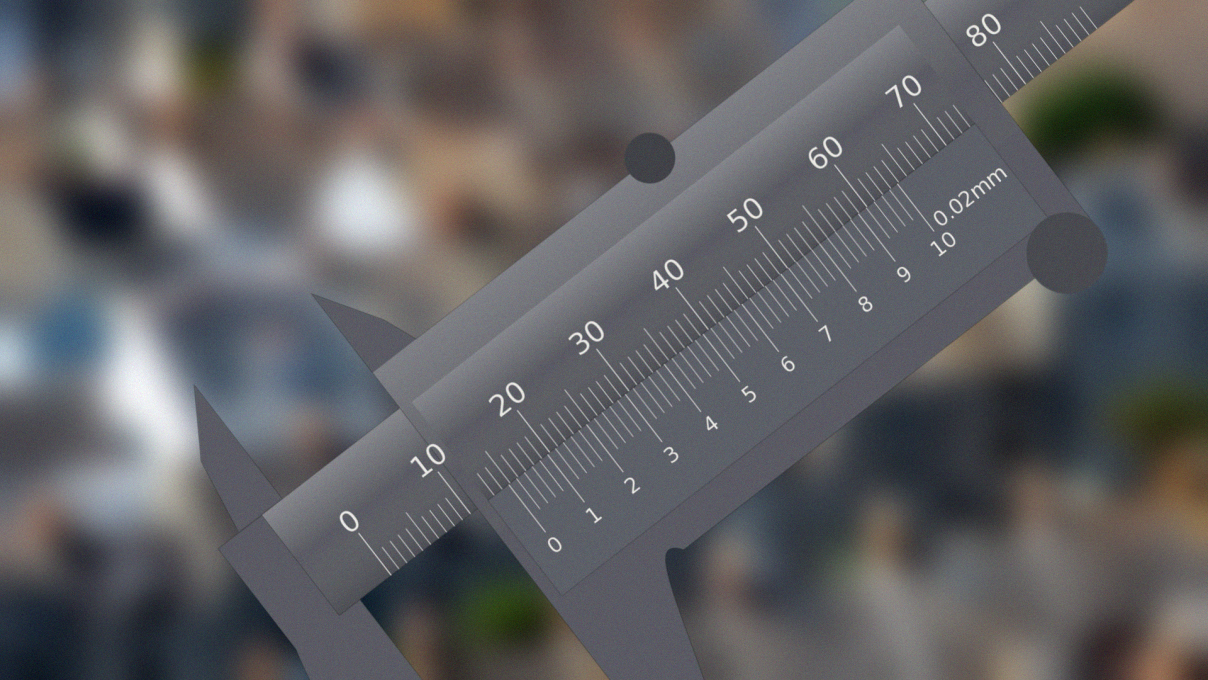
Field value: {"value": 14.8, "unit": "mm"}
